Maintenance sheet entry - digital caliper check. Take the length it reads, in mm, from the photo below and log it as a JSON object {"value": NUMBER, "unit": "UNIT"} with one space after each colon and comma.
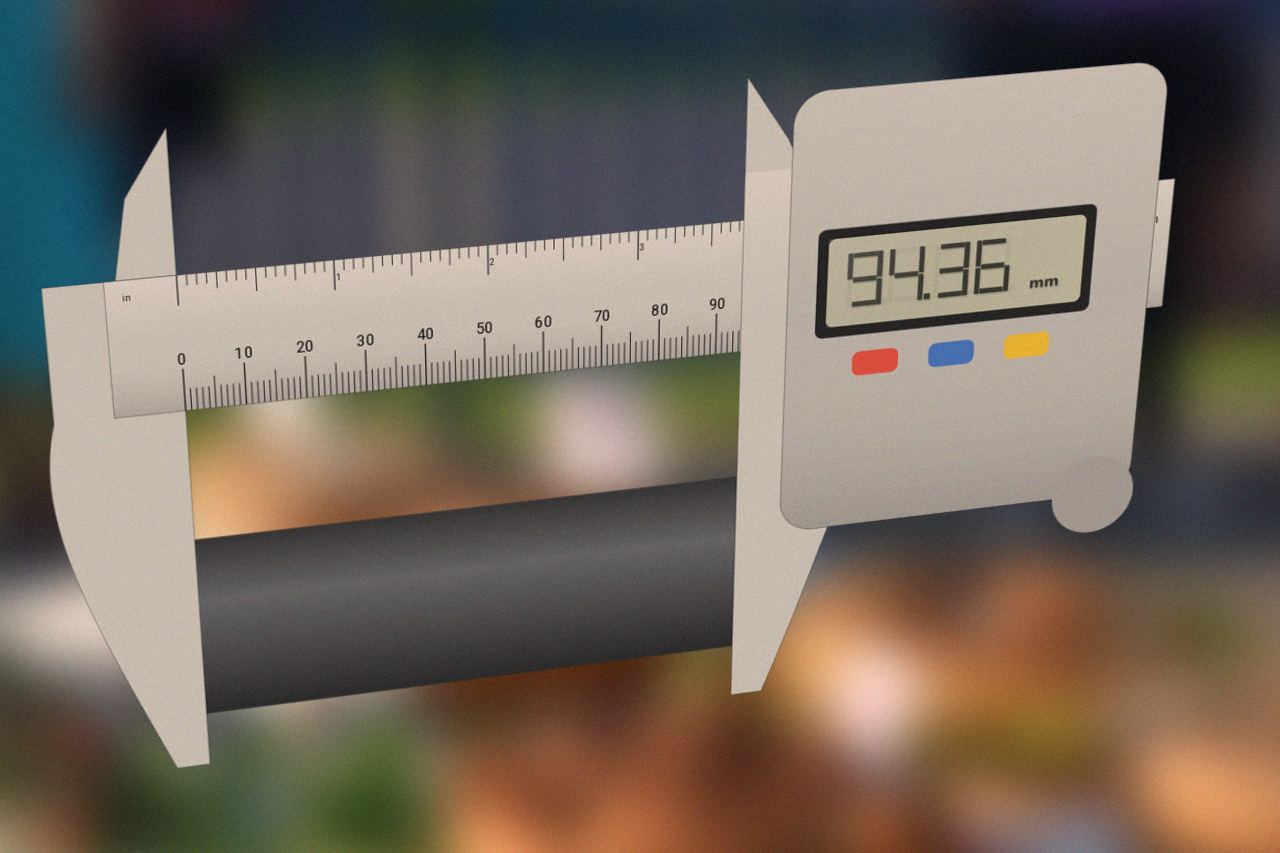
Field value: {"value": 94.36, "unit": "mm"}
